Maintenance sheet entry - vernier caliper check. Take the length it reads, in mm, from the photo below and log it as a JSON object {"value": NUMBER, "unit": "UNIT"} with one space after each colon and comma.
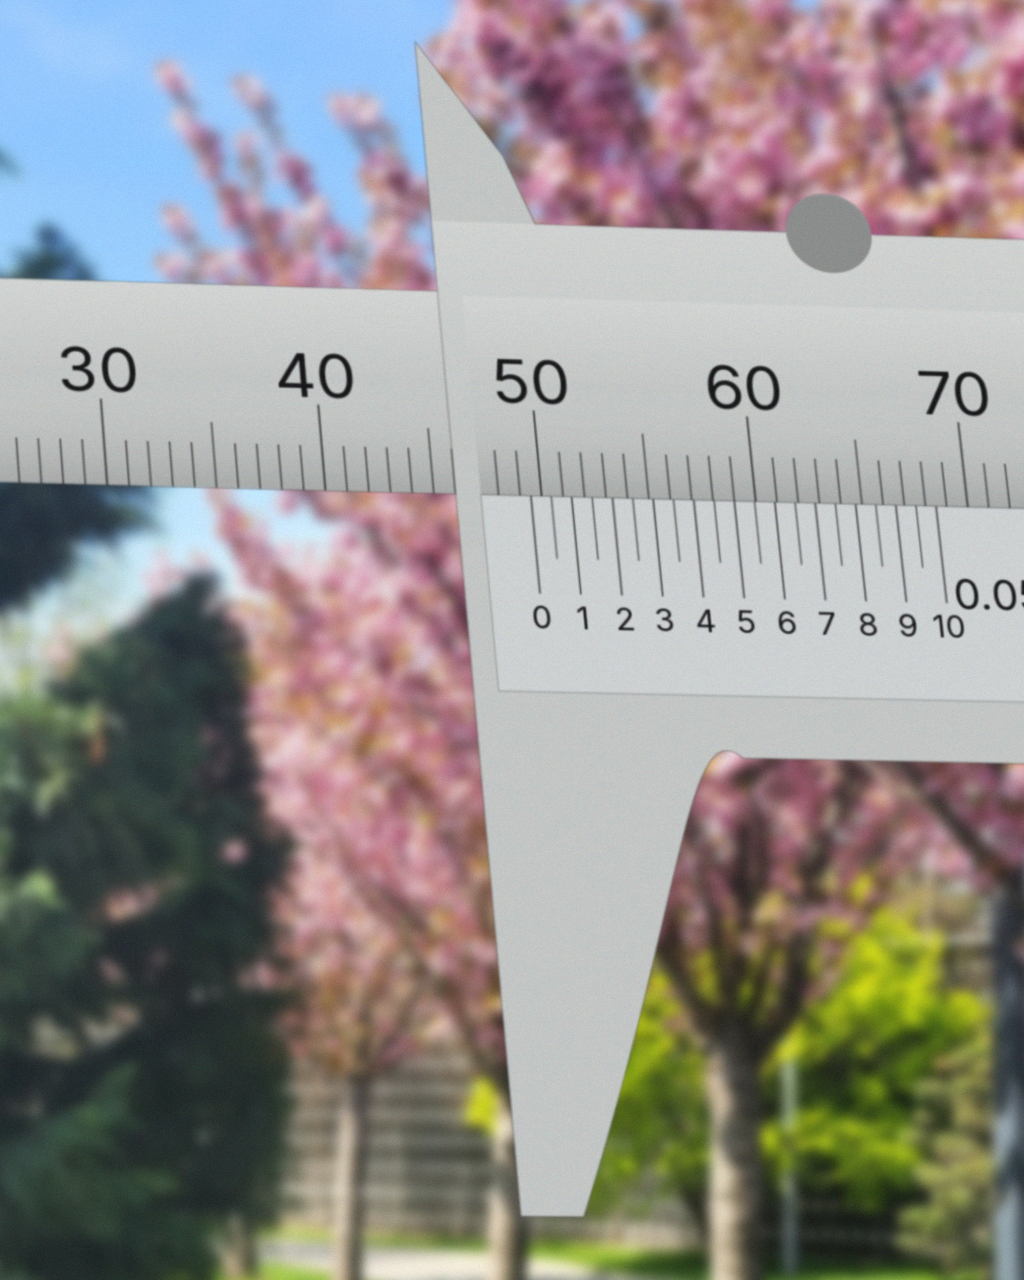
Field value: {"value": 49.5, "unit": "mm"}
